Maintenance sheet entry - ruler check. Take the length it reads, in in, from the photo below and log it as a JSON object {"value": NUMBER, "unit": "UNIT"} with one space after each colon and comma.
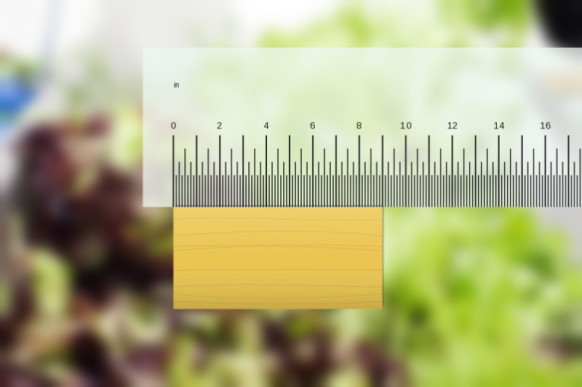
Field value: {"value": 9, "unit": "in"}
